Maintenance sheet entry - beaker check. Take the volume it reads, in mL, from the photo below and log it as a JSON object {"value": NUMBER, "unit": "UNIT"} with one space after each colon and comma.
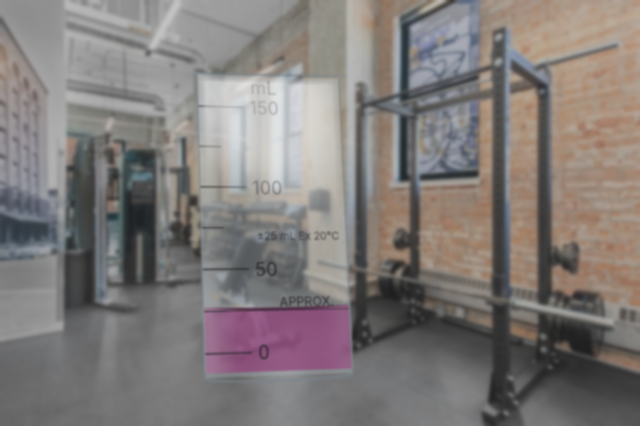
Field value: {"value": 25, "unit": "mL"}
